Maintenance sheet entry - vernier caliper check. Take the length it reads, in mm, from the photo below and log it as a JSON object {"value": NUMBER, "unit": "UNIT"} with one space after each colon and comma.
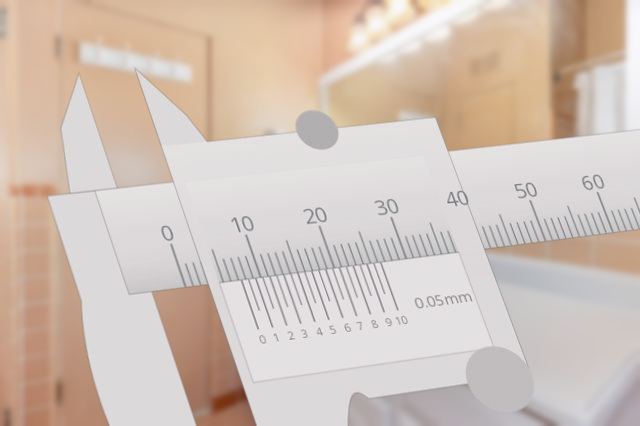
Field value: {"value": 7.4, "unit": "mm"}
